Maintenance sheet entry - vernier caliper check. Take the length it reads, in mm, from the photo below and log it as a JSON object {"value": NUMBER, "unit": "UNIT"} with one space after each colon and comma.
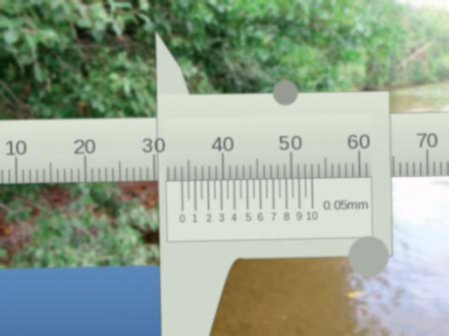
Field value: {"value": 34.0, "unit": "mm"}
